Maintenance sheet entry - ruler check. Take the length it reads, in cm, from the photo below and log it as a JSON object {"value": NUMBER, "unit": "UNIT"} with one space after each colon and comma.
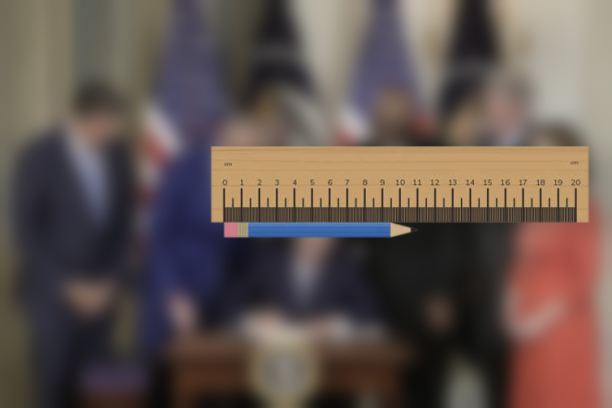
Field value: {"value": 11, "unit": "cm"}
